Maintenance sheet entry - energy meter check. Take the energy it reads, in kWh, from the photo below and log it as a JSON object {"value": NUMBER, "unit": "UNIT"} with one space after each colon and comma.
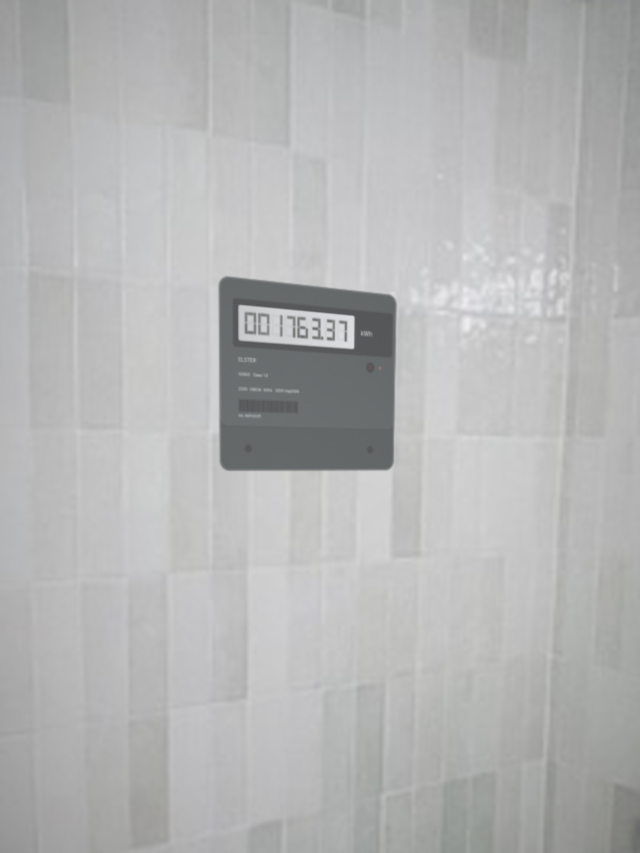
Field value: {"value": 1763.37, "unit": "kWh"}
